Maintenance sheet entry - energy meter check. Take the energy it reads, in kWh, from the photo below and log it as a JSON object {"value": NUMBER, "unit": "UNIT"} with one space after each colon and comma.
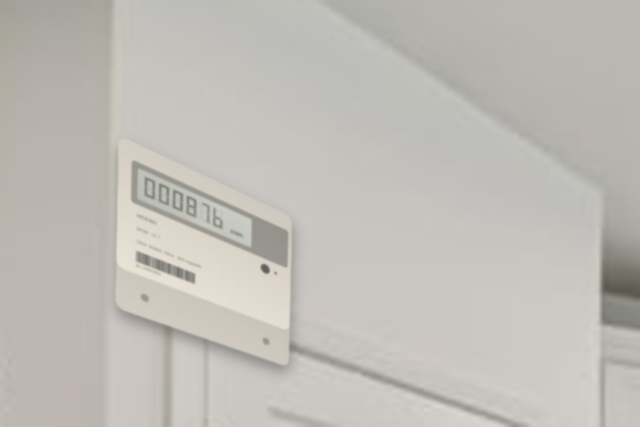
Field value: {"value": 876, "unit": "kWh"}
